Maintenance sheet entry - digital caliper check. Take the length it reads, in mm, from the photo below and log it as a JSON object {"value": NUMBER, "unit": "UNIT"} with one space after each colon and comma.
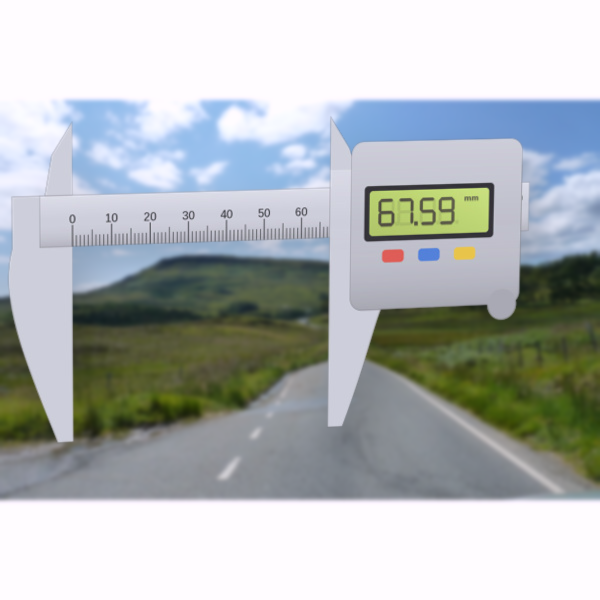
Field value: {"value": 67.59, "unit": "mm"}
